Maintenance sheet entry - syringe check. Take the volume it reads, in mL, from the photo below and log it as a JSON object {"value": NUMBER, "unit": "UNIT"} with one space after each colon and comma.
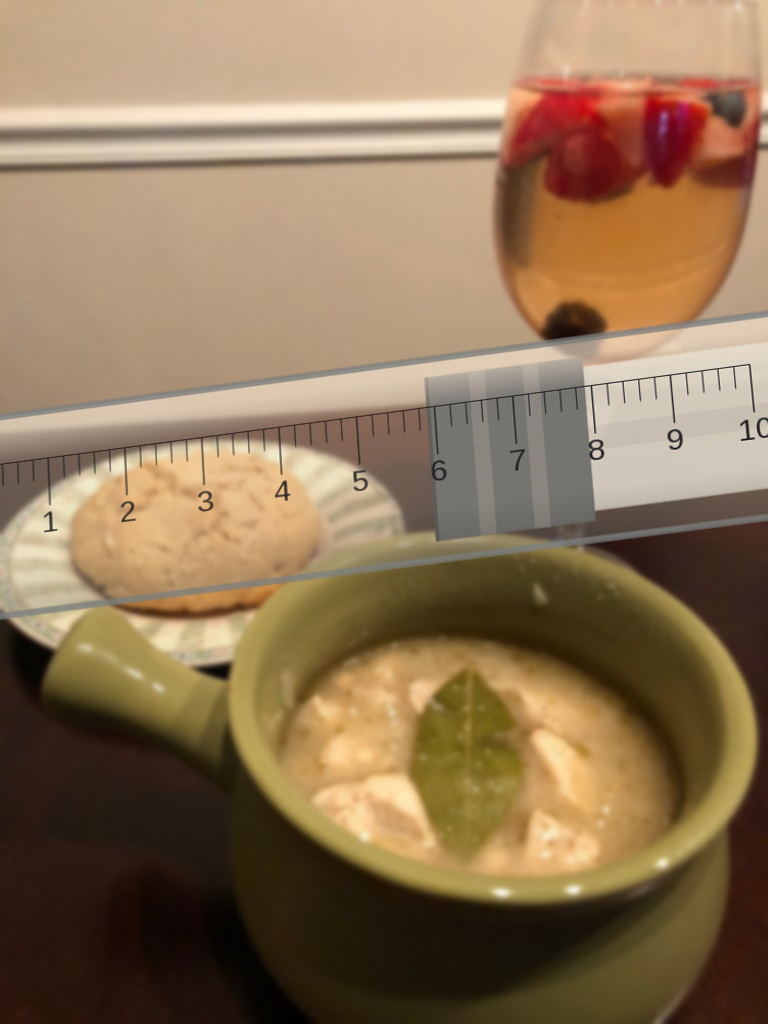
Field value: {"value": 5.9, "unit": "mL"}
